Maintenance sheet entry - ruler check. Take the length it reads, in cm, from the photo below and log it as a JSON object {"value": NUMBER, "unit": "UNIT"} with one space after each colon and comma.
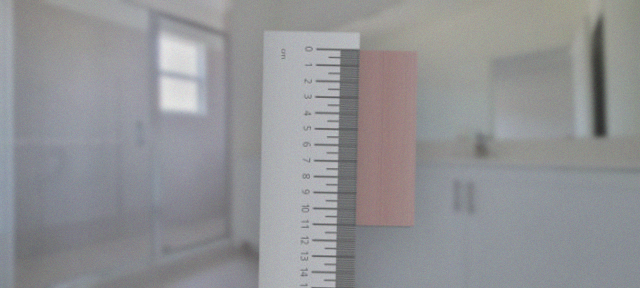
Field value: {"value": 11, "unit": "cm"}
